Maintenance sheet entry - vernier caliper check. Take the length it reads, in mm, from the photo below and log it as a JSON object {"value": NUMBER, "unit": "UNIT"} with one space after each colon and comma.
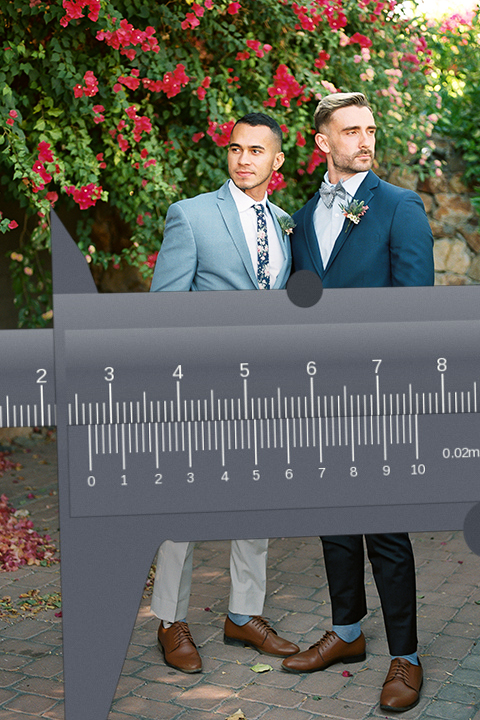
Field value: {"value": 26.8, "unit": "mm"}
